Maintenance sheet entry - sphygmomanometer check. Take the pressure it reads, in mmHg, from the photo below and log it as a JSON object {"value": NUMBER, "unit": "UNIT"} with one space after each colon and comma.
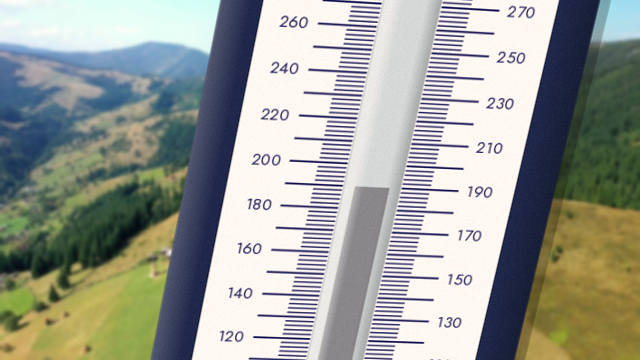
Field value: {"value": 190, "unit": "mmHg"}
